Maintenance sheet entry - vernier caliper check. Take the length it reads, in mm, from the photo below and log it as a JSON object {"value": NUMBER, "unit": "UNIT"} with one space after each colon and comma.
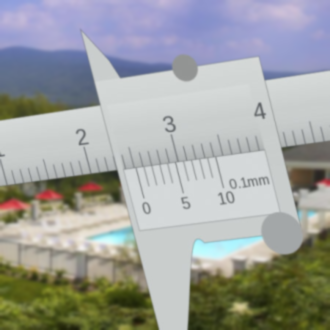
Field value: {"value": 25.2, "unit": "mm"}
